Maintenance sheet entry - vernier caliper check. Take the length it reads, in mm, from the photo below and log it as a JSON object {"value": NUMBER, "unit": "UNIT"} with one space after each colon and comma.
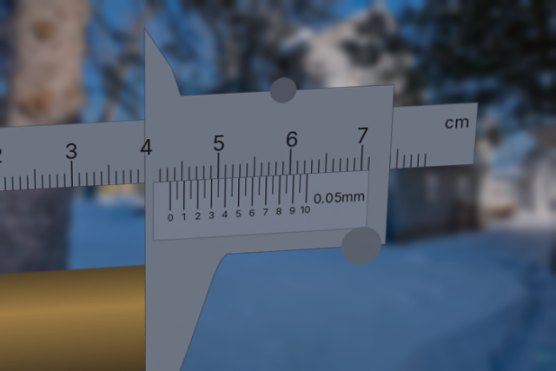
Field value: {"value": 43.4, "unit": "mm"}
